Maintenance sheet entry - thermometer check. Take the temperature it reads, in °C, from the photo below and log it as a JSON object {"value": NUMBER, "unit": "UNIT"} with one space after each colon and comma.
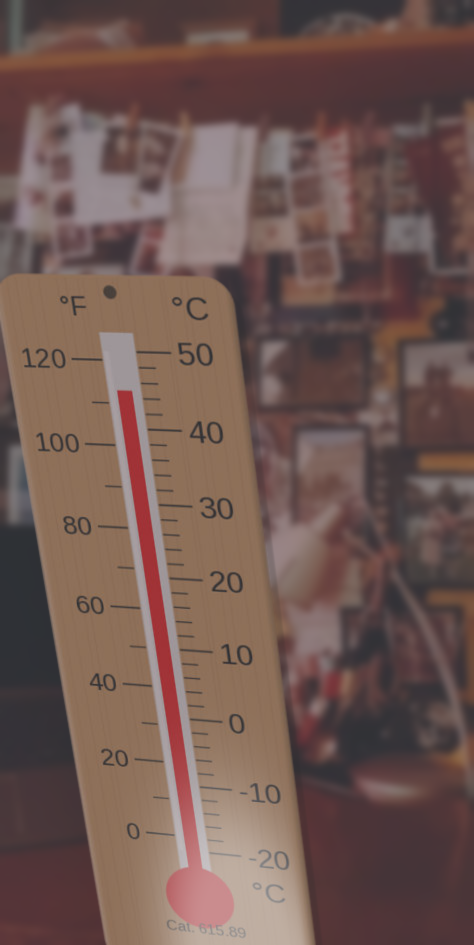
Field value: {"value": 45, "unit": "°C"}
